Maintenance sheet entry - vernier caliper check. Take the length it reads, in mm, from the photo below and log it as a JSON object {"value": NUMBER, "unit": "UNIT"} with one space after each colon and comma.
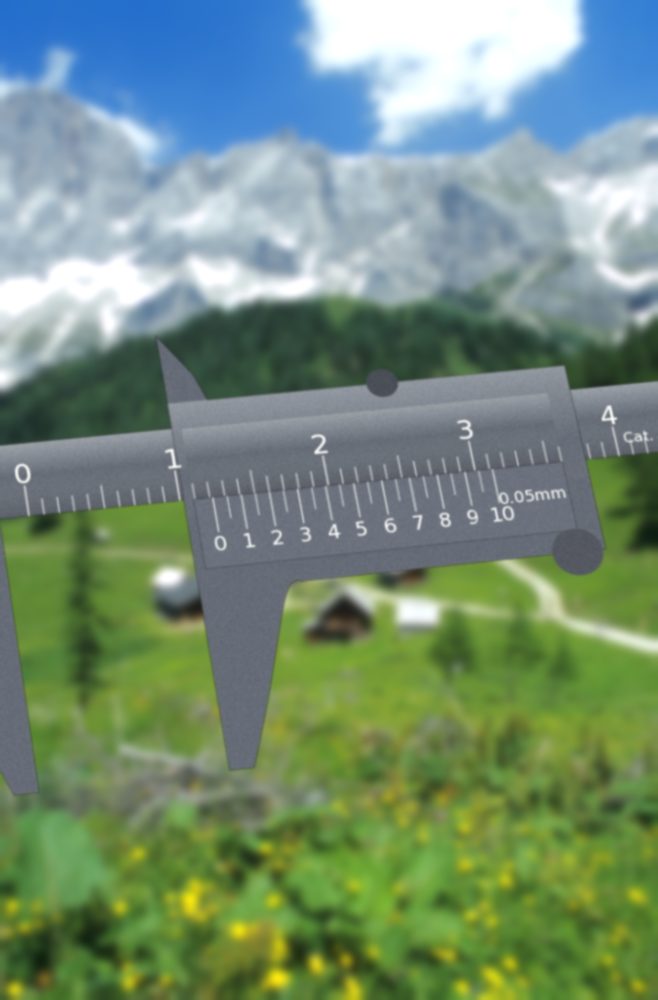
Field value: {"value": 12.2, "unit": "mm"}
